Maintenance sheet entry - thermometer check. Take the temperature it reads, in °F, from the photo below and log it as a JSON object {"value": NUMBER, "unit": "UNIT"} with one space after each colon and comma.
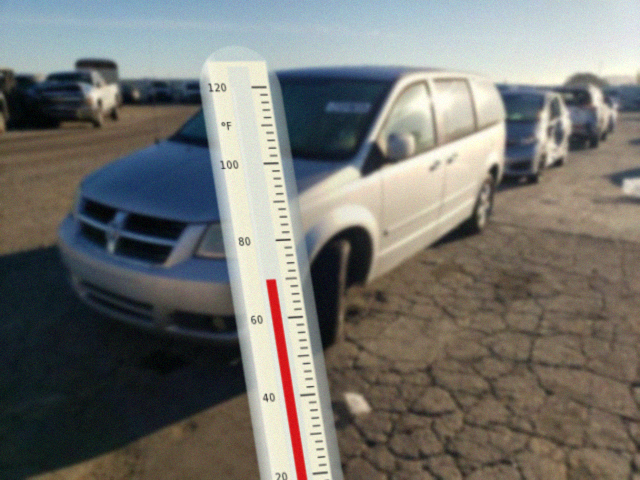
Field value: {"value": 70, "unit": "°F"}
